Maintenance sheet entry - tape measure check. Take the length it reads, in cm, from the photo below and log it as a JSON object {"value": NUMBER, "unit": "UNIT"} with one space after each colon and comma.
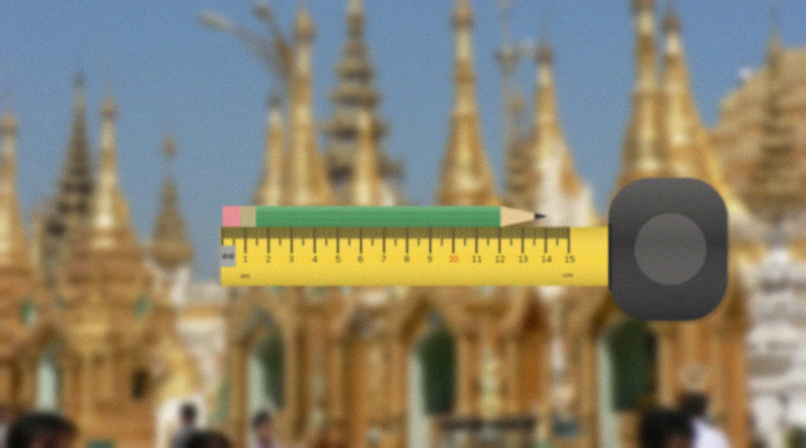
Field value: {"value": 14, "unit": "cm"}
